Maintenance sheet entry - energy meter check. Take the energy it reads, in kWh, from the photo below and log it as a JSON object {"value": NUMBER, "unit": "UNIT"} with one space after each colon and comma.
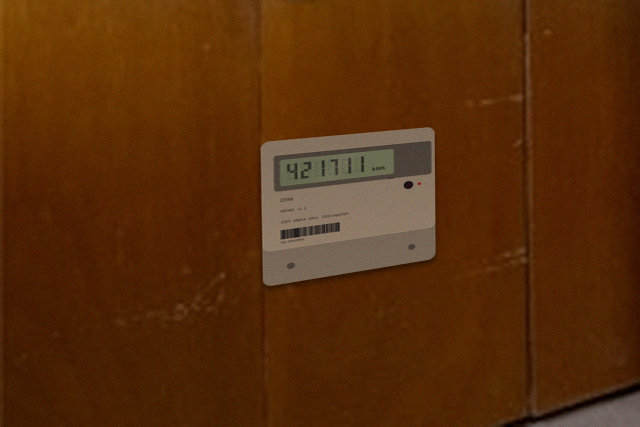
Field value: {"value": 421711, "unit": "kWh"}
